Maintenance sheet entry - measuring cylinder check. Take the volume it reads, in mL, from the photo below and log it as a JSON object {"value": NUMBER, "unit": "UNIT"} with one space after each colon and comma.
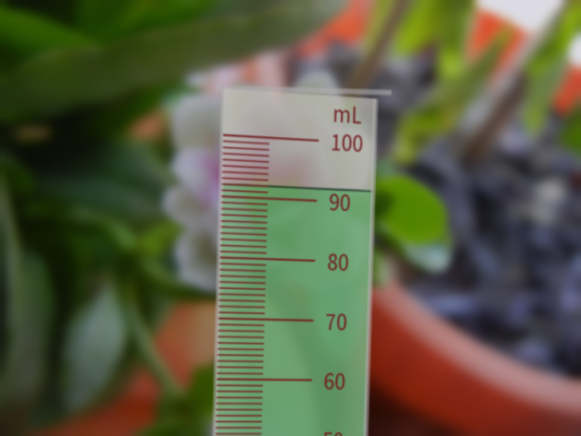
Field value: {"value": 92, "unit": "mL"}
